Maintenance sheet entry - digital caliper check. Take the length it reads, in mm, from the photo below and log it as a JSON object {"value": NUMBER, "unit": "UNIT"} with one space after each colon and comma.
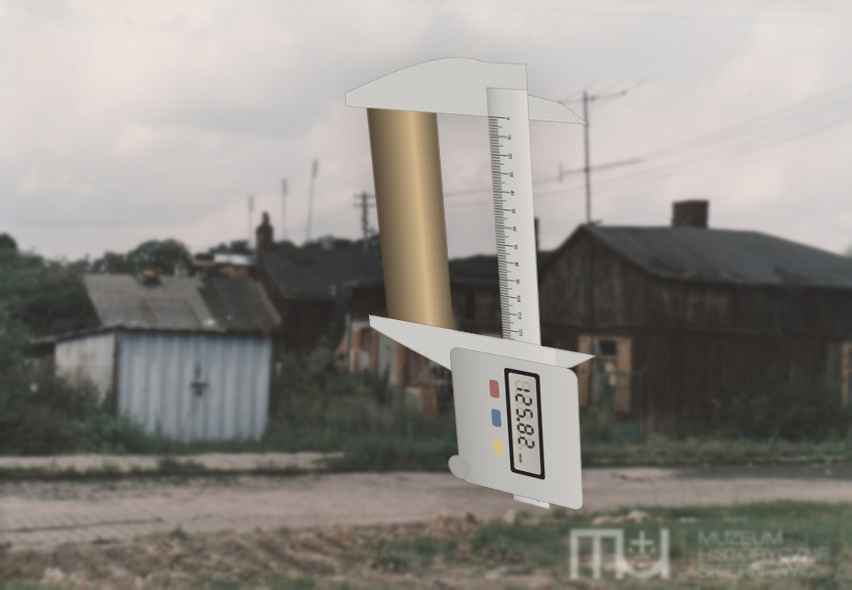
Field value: {"value": 125.82, "unit": "mm"}
